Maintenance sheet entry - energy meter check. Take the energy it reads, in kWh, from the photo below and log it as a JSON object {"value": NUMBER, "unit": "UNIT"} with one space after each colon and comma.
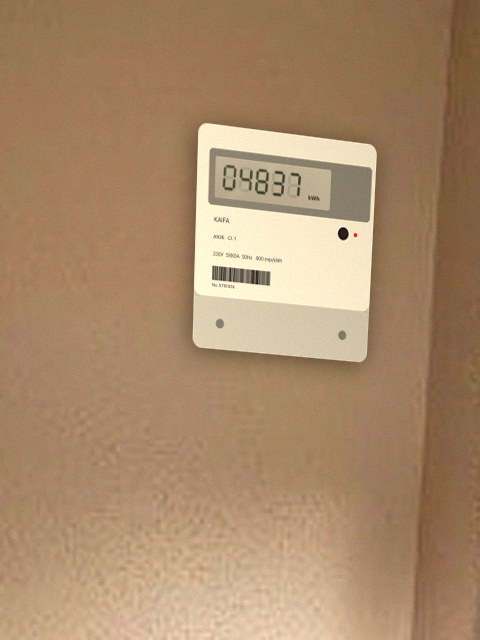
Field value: {"value": 4837, "unit": "kWh"}
